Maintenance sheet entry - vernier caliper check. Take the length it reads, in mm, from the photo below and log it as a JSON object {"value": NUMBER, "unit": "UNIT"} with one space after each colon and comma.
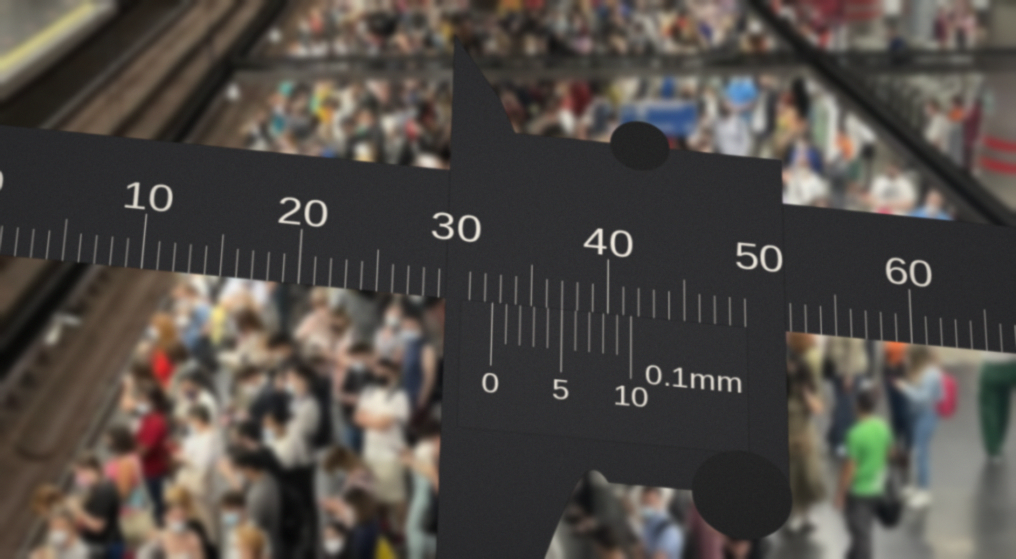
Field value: {"value": 32.5, "unit": "mm"}
